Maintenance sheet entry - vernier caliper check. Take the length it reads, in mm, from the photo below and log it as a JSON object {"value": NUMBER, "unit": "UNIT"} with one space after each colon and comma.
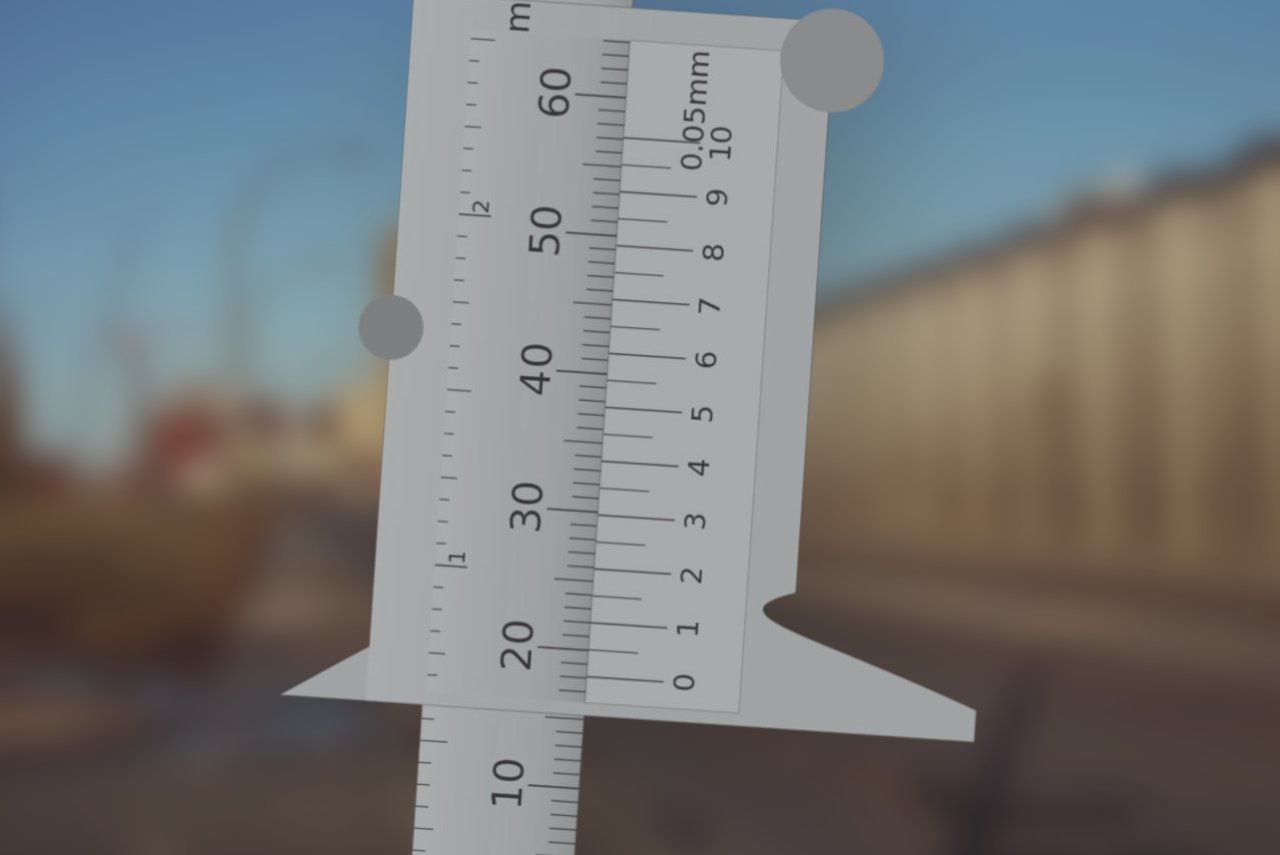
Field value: {"value": 18.1, "unit": "mm"}
